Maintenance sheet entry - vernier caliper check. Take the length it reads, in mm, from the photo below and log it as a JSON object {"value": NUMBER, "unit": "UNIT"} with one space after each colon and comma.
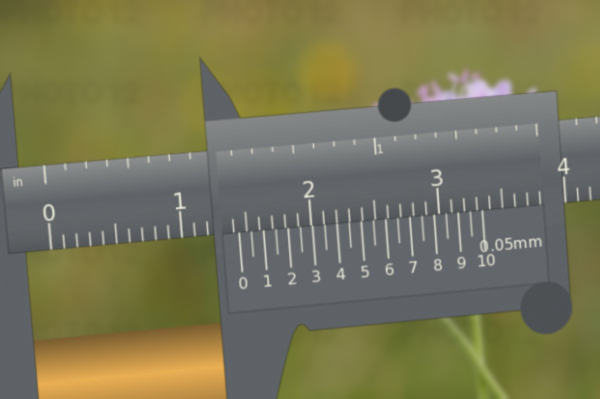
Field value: {"value": 14.4, "unit": "mm"}
